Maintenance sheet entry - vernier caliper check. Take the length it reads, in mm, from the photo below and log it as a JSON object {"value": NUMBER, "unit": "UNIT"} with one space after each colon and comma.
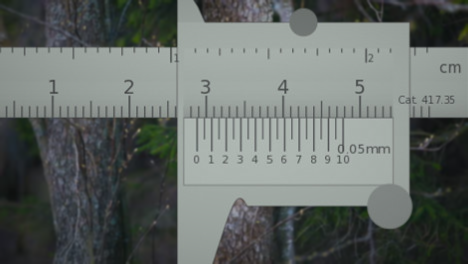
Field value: {"value": 28.8, "unit": "mm"}
